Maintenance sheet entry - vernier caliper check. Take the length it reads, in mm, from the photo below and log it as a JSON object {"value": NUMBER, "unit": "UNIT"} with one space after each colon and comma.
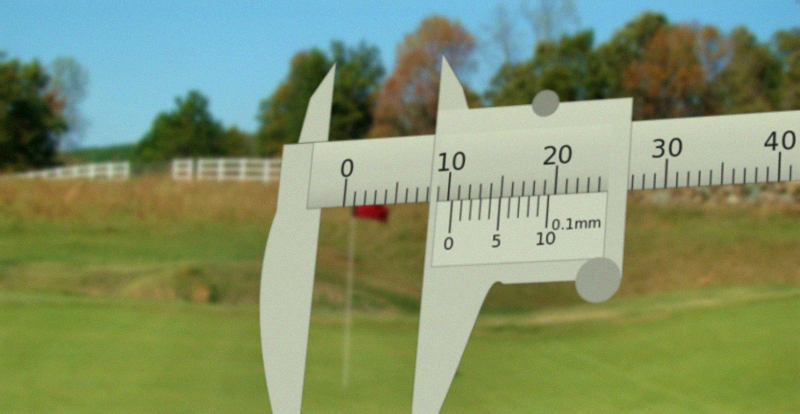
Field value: {"value": 10.4, "unit": "mm"}
